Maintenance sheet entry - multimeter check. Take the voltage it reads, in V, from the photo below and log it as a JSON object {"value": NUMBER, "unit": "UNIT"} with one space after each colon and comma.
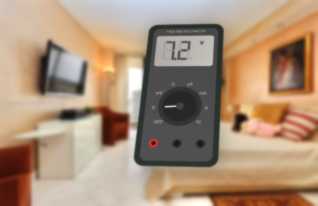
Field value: {"value": 7.2, "unit": "V"}
